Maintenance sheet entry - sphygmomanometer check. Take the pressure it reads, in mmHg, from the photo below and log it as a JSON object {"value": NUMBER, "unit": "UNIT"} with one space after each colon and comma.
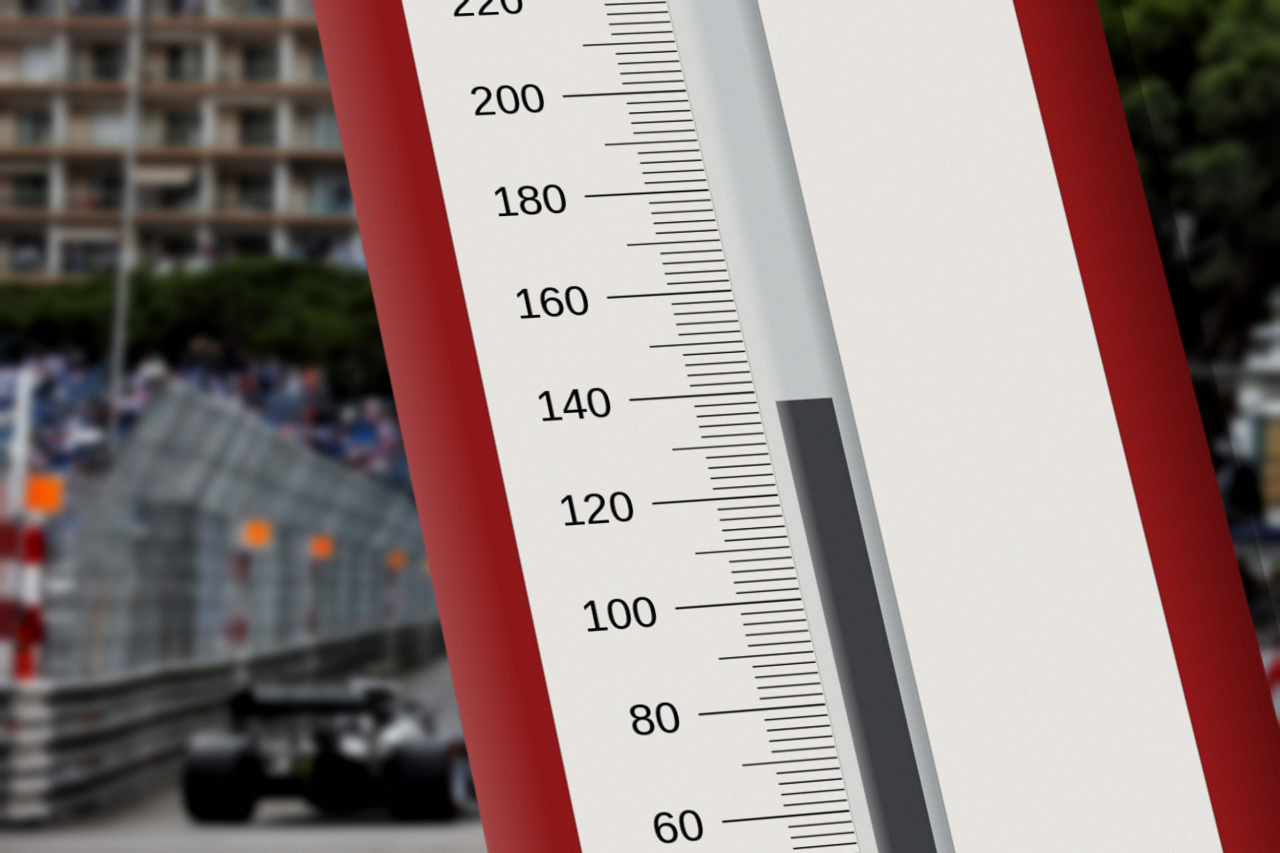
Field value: {"value": 138, "unit": "mmHg"}
